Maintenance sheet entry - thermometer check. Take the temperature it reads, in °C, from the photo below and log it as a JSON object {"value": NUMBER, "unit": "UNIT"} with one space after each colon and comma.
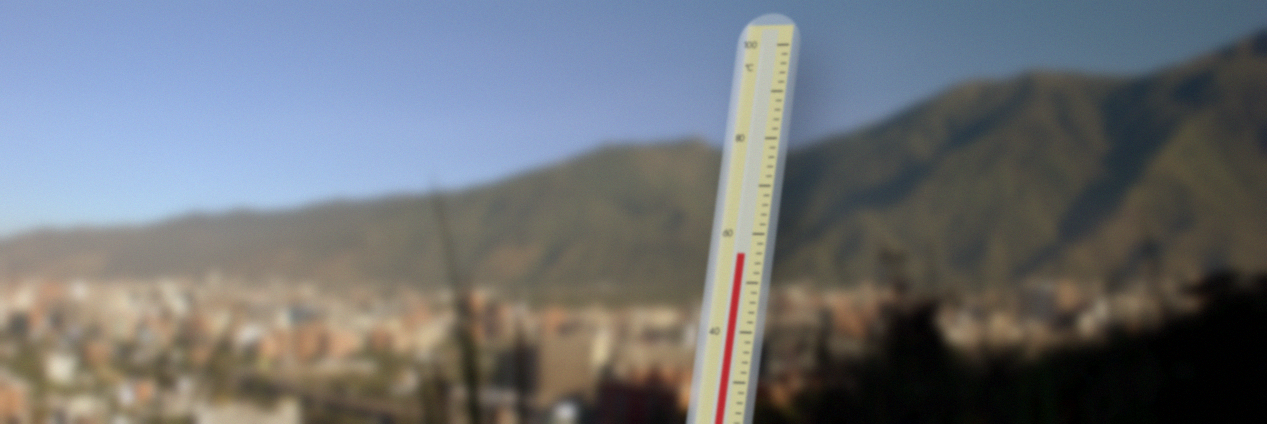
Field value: {"value": 56, "unit": "°C"}
